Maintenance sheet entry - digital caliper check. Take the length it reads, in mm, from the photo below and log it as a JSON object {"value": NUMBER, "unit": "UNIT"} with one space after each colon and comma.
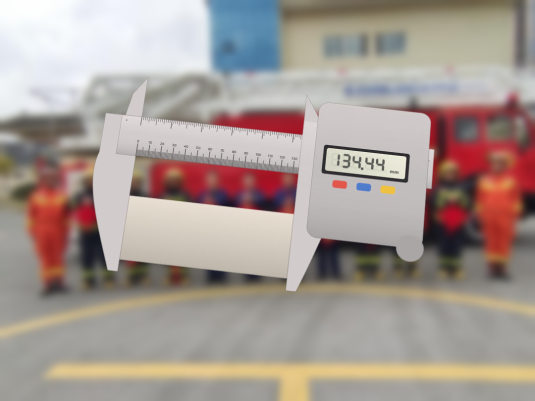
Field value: {"value": 134.44, "unit": "mm"}
